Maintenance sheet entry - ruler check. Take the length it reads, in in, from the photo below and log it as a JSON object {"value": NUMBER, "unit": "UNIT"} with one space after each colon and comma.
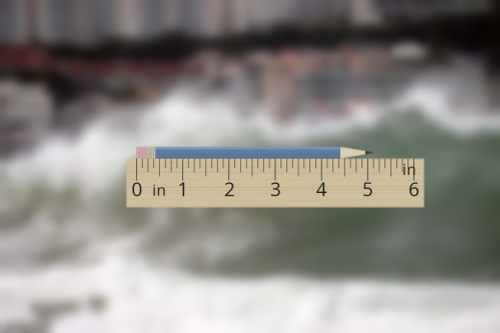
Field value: {"value": 5.125, "unit": "in"}
